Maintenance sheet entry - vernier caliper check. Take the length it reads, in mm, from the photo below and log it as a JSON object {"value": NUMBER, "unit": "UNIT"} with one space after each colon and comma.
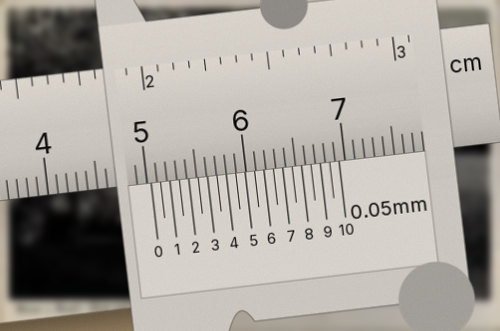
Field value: {"value": 50.4, "unit": "mm"}
